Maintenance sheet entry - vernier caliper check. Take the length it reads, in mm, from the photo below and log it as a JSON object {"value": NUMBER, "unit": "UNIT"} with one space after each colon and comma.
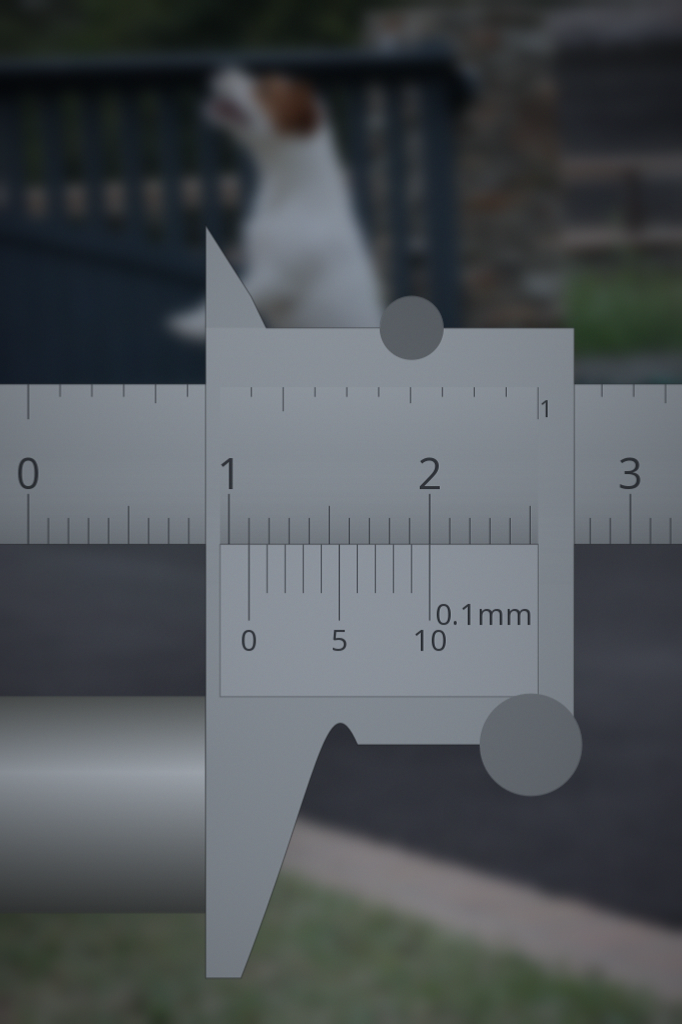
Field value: {"value": 11.0, "unit": "mm"}
